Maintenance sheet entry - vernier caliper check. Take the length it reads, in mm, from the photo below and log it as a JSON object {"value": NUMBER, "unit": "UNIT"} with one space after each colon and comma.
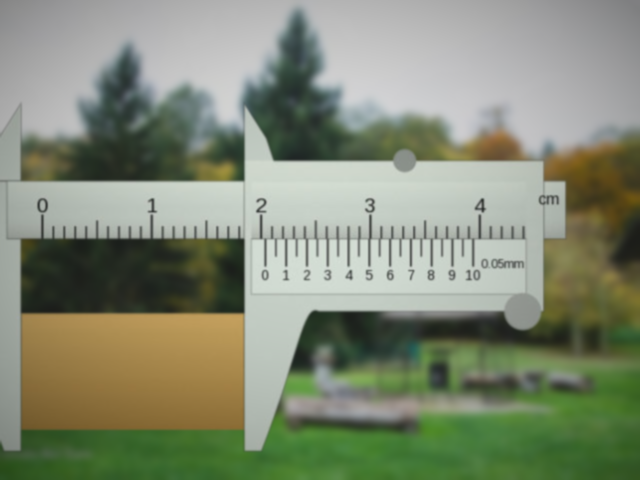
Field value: {"value": 20.4, "unit": "mm"}
